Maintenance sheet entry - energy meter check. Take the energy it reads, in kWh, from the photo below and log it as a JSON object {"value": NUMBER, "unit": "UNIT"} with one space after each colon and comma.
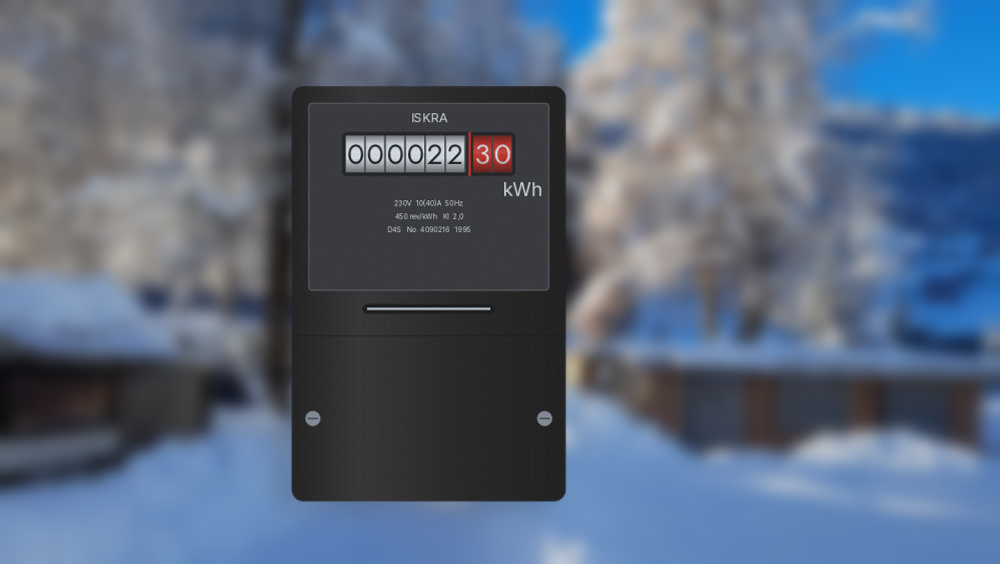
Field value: {"value": 22.30, "unit": "kWh"}
